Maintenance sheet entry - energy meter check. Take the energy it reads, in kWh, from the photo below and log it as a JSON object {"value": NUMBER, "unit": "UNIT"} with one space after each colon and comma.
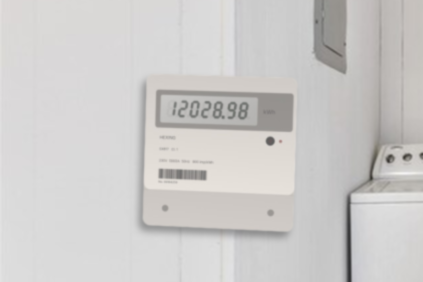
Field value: {"value": 12028.98, "unit": "kWh"}
